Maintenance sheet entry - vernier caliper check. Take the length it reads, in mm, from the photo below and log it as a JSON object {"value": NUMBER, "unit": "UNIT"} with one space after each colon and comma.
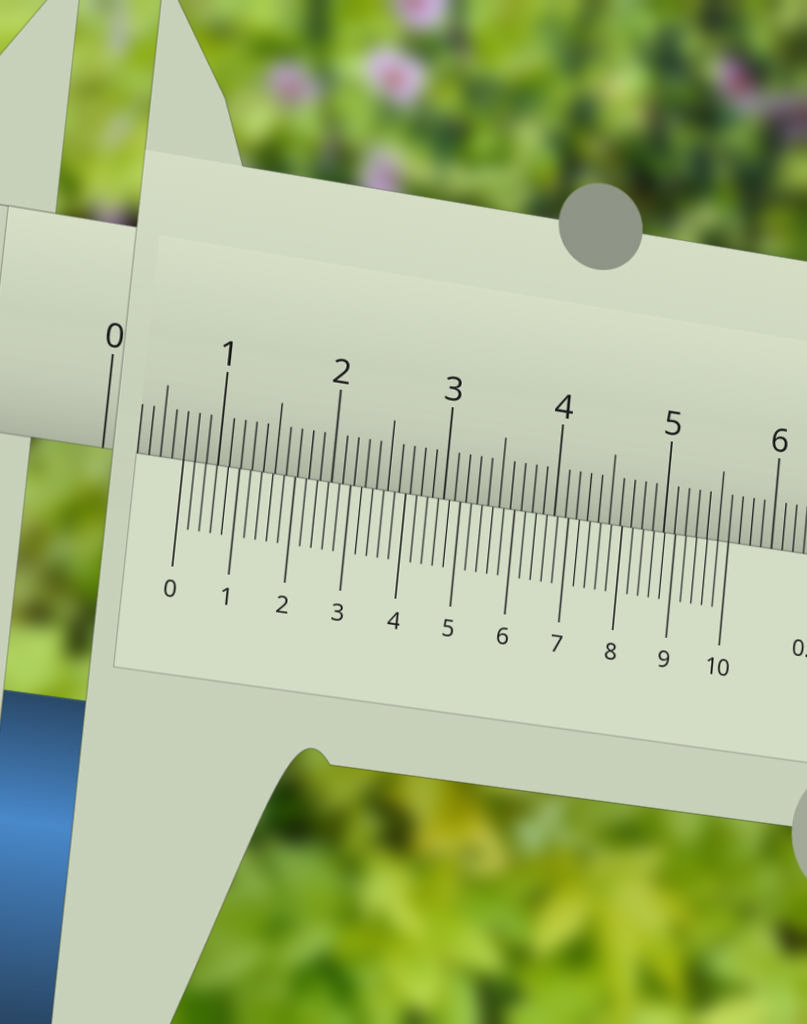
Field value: {"value": 7.0, "unit": "mm"}
